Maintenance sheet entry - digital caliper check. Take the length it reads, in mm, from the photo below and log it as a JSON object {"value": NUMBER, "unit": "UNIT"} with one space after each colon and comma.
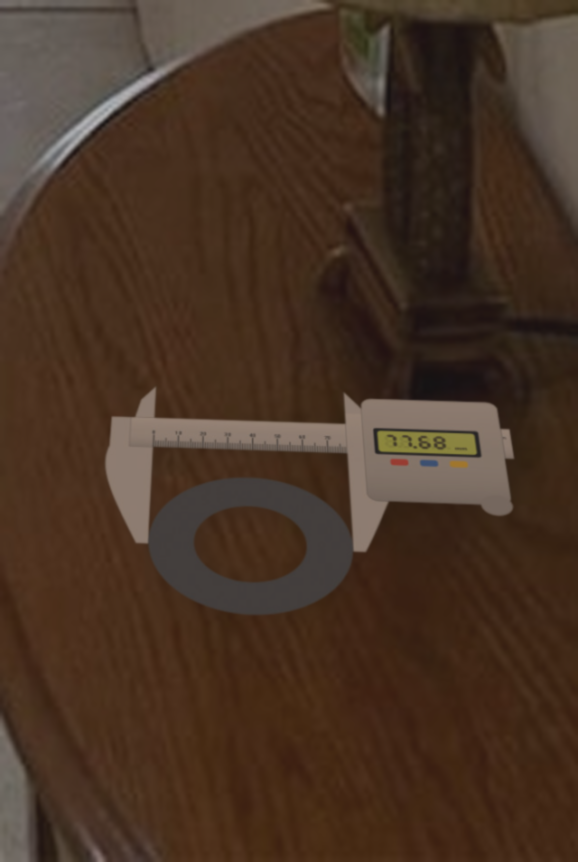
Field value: {"value": 77.68, "unit": "mm"}
